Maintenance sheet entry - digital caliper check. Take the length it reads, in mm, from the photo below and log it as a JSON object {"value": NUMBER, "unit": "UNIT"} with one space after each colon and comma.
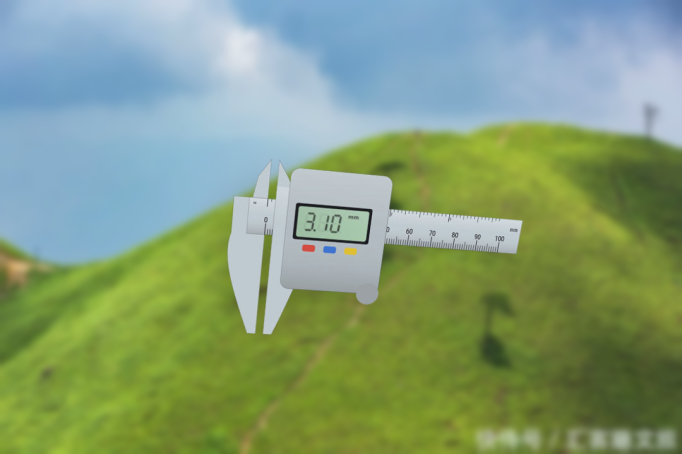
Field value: {"value": 3.10, "unit": "mm"}
